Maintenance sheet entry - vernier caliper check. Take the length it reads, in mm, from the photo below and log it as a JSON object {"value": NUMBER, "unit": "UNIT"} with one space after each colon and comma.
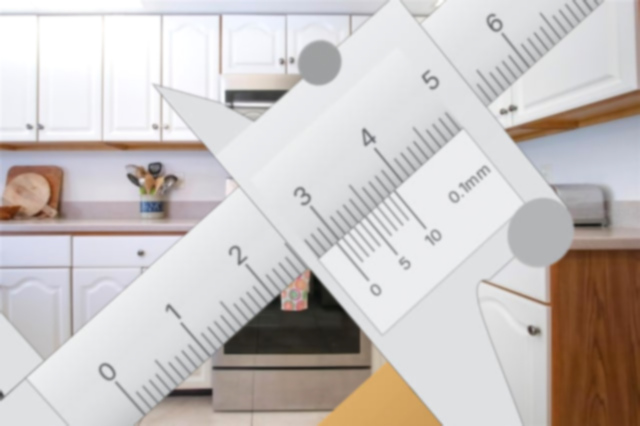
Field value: {"value": 29.6, "unit": "mm"}
